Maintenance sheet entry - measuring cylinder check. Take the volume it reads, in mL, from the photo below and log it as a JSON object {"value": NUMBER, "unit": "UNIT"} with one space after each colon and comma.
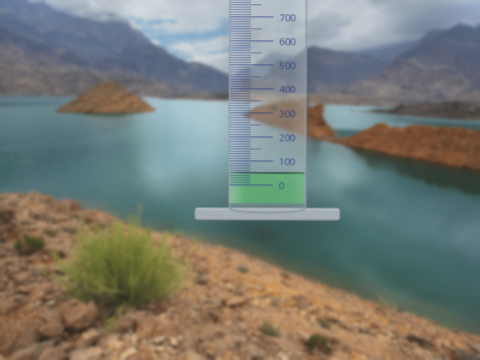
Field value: {"value": 50, "unit": "mL"}
